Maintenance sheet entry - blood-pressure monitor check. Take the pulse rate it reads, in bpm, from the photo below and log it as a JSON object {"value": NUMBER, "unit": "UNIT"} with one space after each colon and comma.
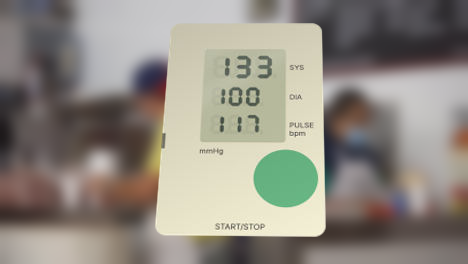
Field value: {"value": 117, "unit": "bpm"}
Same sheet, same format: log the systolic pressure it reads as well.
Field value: {"value": 133, "unit": "mmHg"}
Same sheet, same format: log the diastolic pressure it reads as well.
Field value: {"value": 100, "unit": "mmHg"}
